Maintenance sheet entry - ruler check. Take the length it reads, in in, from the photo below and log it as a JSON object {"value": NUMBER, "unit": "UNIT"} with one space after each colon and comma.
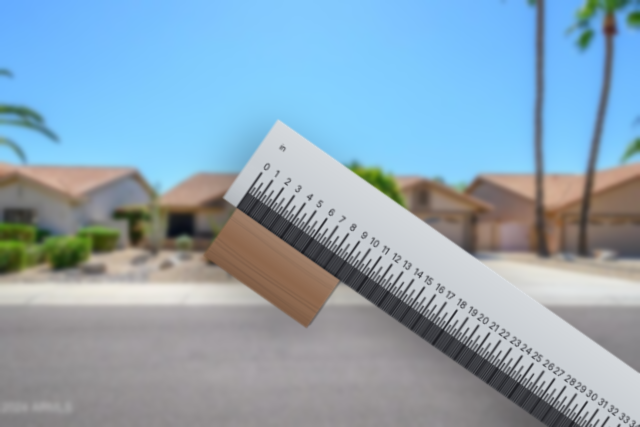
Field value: {"value": 9.5, "unit": "in"}
